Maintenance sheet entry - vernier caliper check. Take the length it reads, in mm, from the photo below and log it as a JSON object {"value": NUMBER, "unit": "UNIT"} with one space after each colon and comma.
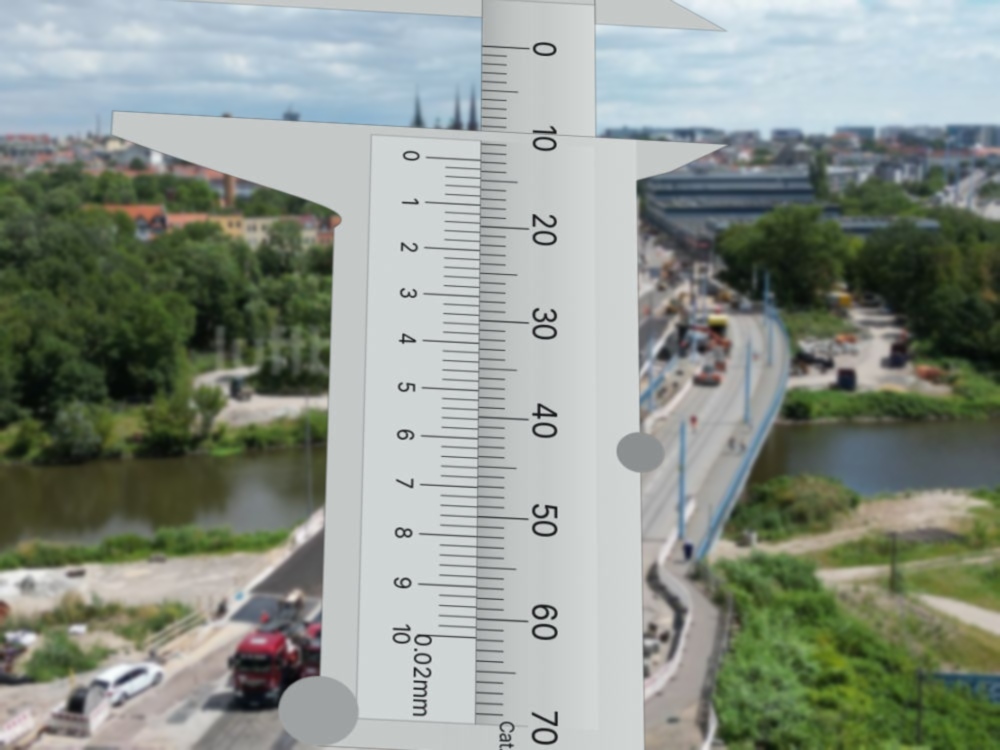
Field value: {"value": 12.8, "unit": "mm"}
